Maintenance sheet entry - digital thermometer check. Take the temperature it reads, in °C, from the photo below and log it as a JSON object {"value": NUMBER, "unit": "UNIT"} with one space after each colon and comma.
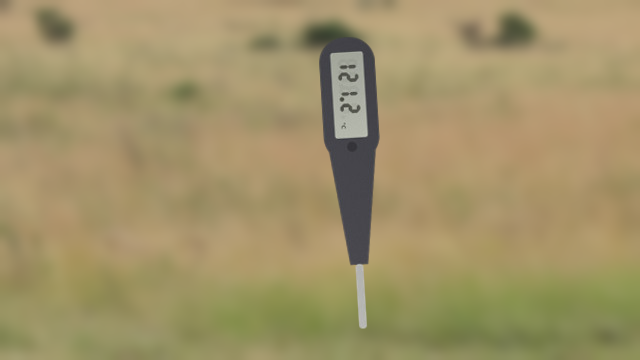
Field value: {"value": 121.2, "unit": "°C"}
